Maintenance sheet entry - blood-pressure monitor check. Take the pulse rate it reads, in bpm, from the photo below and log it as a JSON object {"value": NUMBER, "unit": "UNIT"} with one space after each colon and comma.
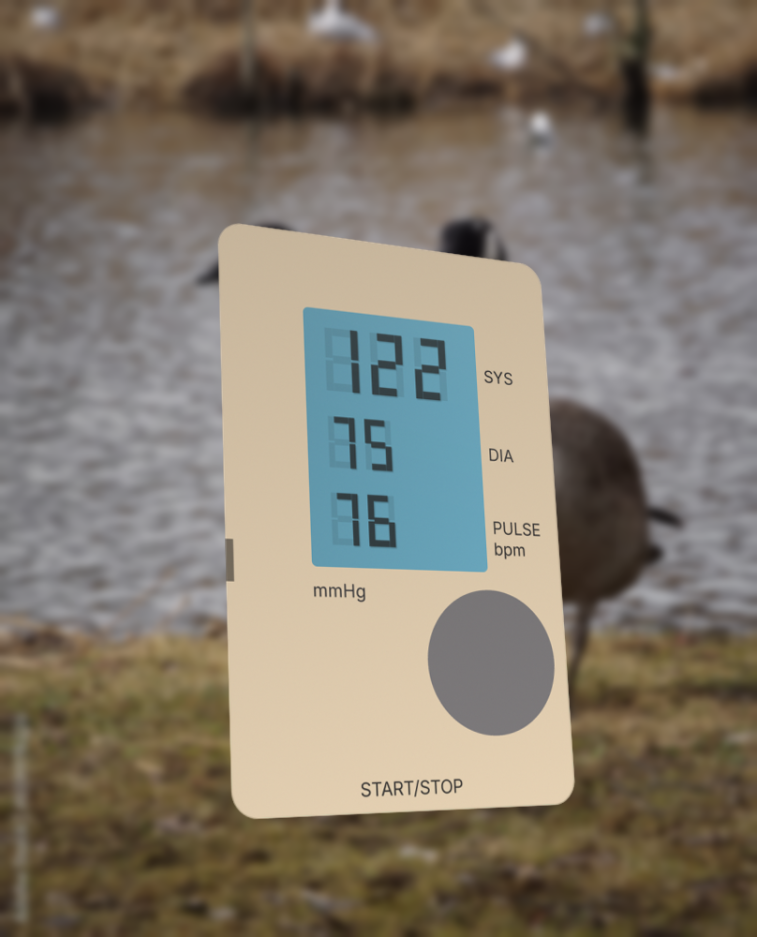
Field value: {"value": 76, "unit": "bpm"}
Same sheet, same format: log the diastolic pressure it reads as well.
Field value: {"value": 75, "unit": "mmHg"}
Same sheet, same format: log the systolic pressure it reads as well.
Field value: {"value": 122, "unit": "mmHg"}
